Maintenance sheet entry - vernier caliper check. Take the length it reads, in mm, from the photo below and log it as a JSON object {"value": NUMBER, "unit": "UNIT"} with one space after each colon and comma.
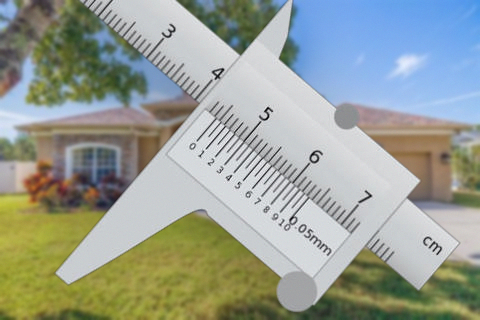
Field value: {"value": 44.4, "unit": "mm"}
